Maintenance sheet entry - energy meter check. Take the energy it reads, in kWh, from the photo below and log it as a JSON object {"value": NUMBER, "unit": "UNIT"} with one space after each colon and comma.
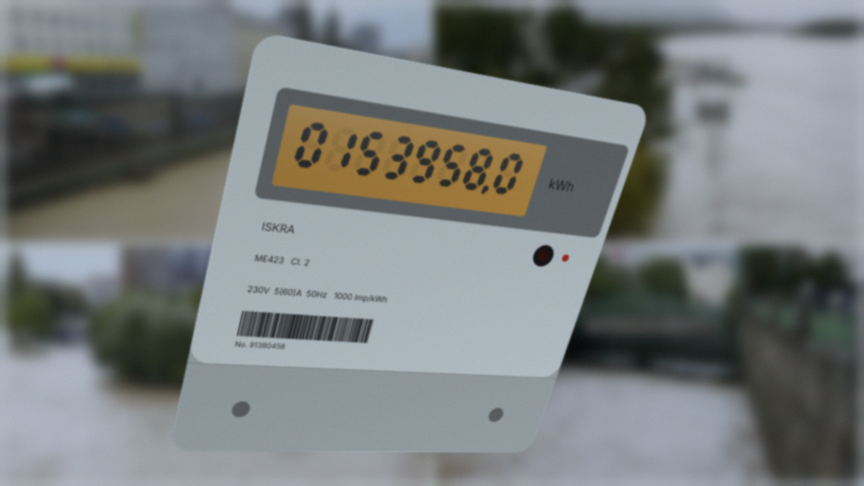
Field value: {"value": 153958.0, "unit": "kWh"}
